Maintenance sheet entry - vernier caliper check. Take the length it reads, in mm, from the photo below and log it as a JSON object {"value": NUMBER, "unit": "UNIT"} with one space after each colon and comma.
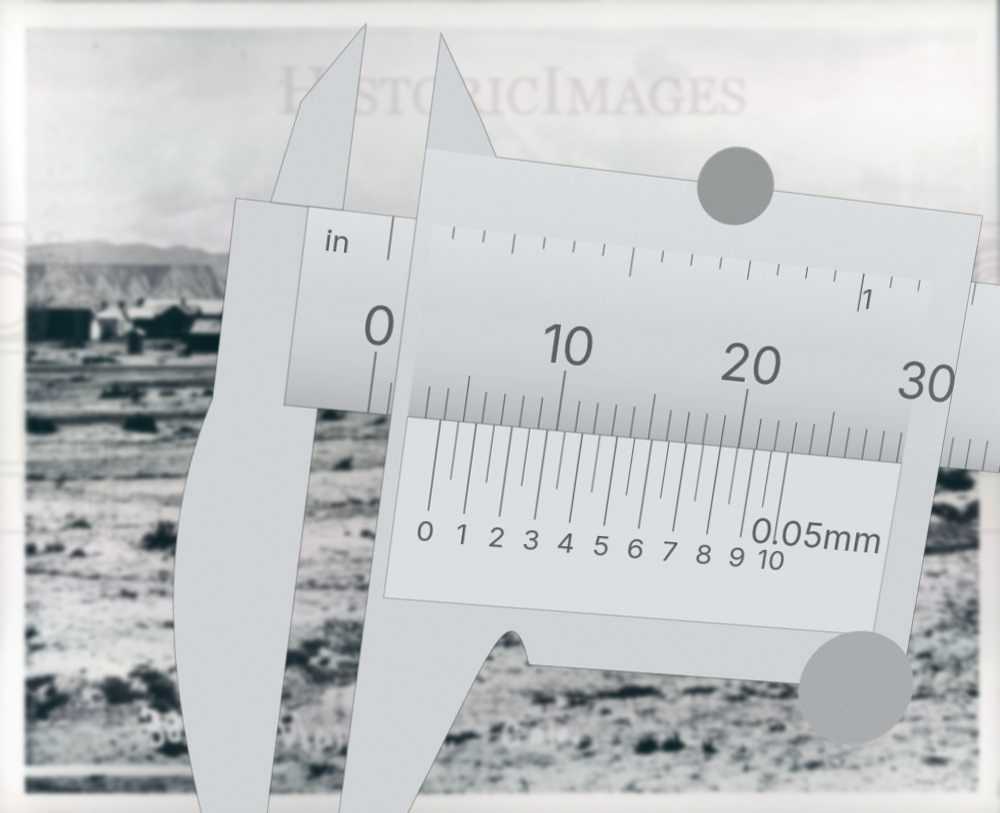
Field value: {"value": 3.8, "unit": "mm"}
